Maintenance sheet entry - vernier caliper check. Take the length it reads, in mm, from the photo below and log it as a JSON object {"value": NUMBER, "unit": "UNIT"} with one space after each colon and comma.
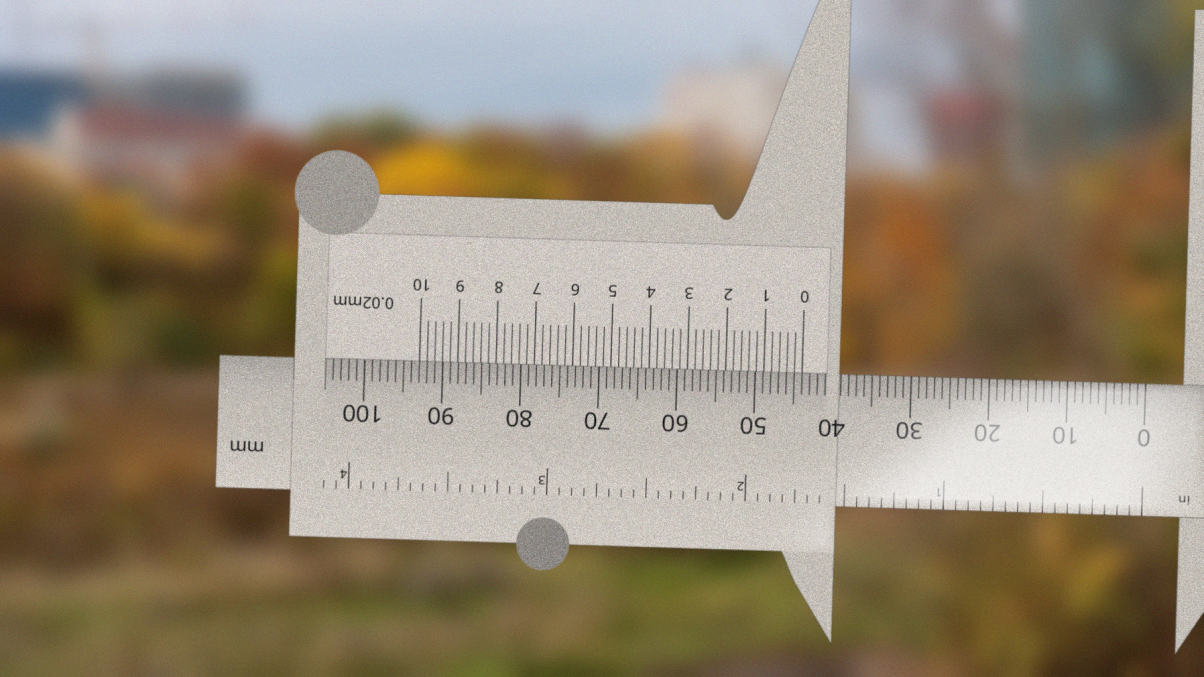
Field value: {"value": 44.0, "unit": "mm"}
